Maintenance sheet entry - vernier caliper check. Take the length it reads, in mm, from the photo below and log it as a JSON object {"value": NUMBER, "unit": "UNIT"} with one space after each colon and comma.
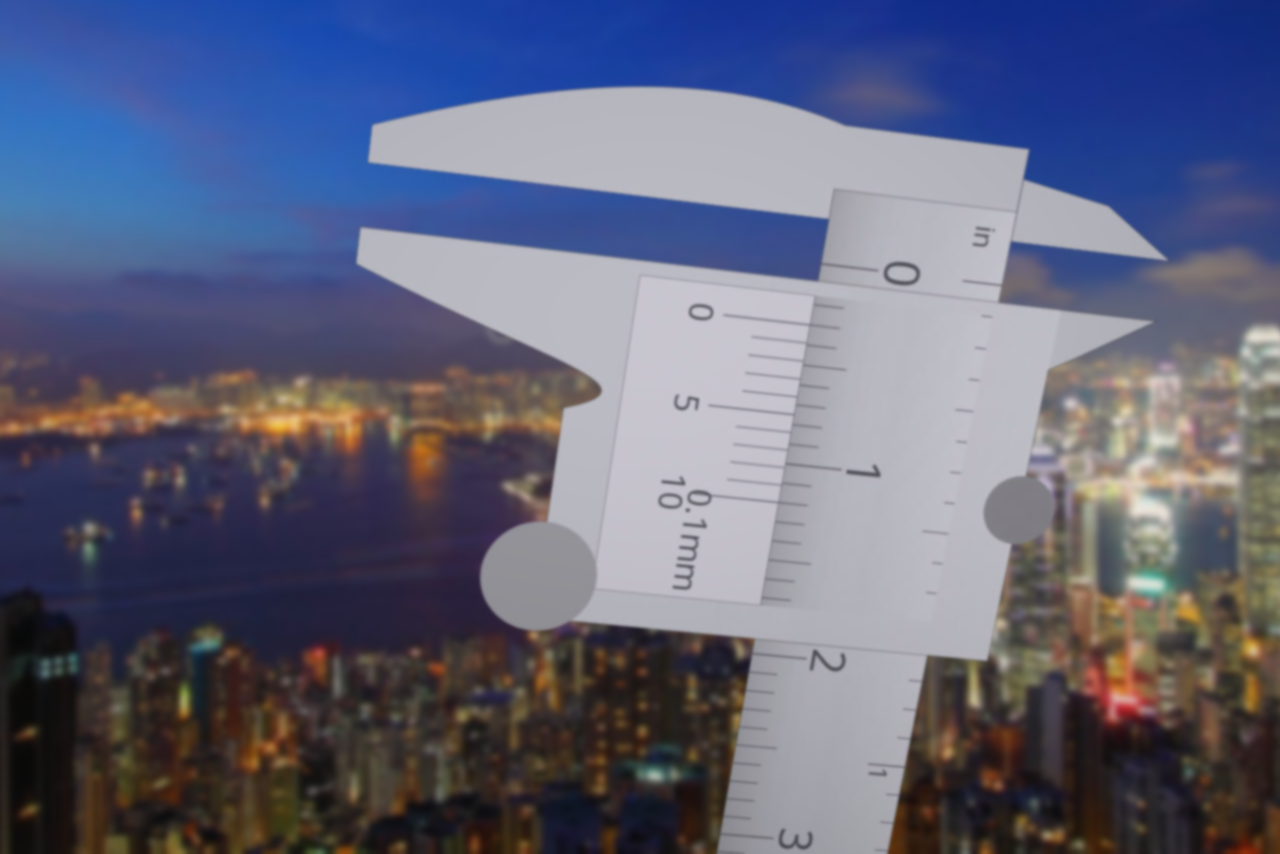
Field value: {"value": 3.0, "unit": "mm"}
